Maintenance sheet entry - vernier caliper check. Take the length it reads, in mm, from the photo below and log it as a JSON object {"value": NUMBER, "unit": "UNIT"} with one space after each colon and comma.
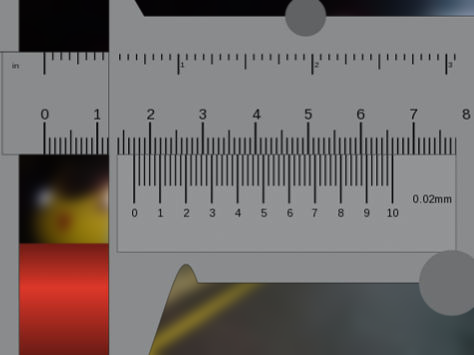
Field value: {"value": 17.0, "unit": "mm"}
